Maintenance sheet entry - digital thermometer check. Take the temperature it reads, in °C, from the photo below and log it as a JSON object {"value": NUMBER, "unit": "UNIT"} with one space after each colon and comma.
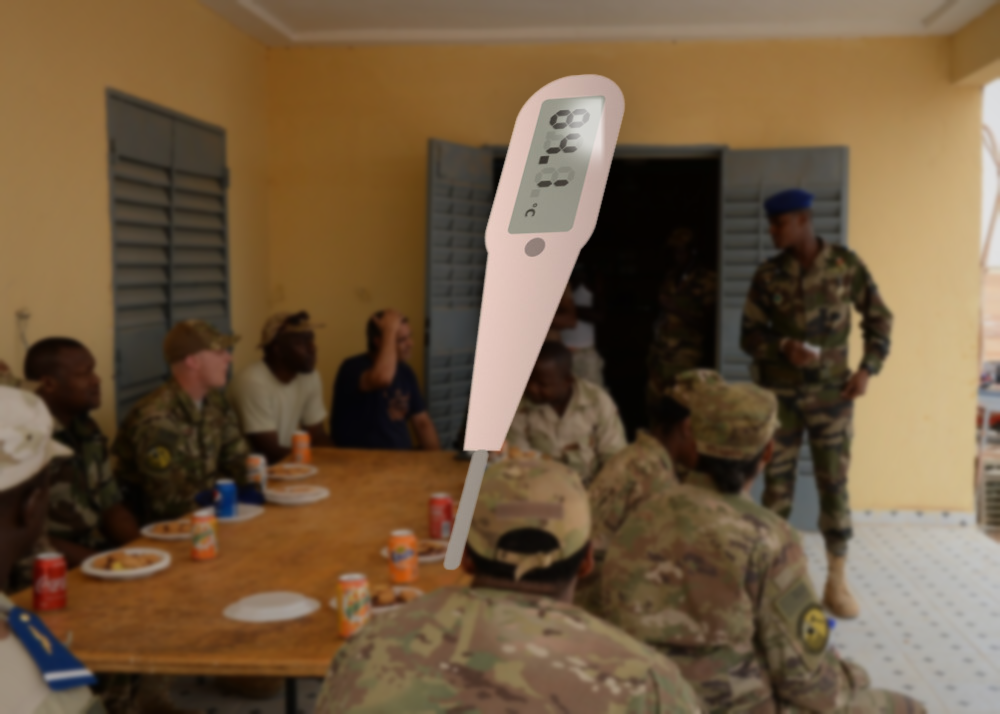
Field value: {"value": 84.1, "unit": "°C"}
